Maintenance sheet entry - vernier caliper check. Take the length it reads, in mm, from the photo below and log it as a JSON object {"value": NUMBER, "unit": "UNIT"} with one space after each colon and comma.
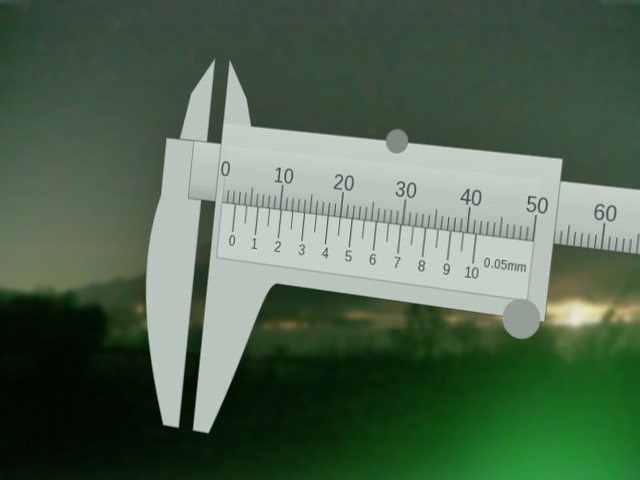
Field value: {"value": 2.4, "unit": "mm"}
